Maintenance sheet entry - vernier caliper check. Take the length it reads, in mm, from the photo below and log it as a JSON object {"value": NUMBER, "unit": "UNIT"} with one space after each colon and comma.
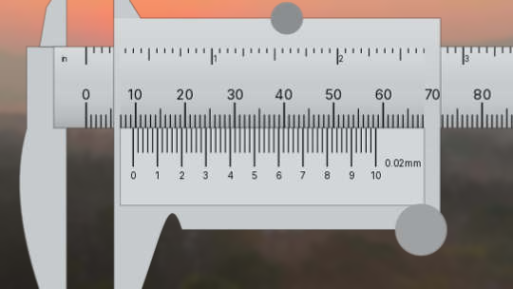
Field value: {"value": 9.5, "unit": "mm"}
